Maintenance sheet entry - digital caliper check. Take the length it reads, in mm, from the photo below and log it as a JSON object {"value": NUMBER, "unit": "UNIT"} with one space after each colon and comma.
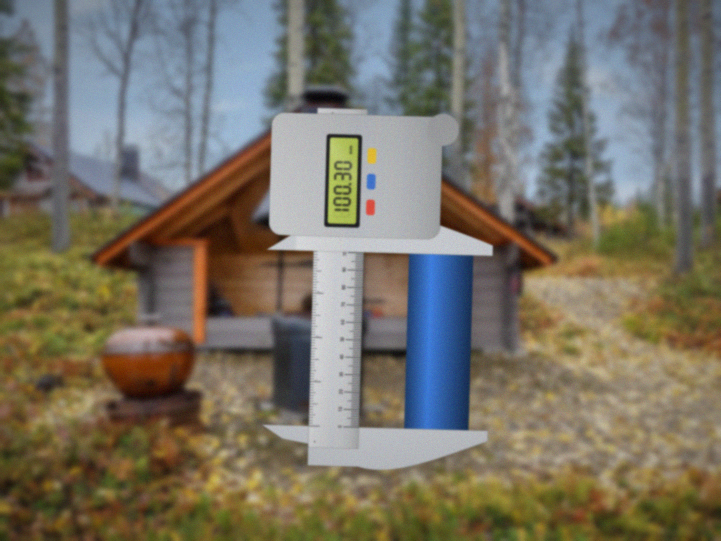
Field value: {"value": 100.30, "unit": "mm"}
